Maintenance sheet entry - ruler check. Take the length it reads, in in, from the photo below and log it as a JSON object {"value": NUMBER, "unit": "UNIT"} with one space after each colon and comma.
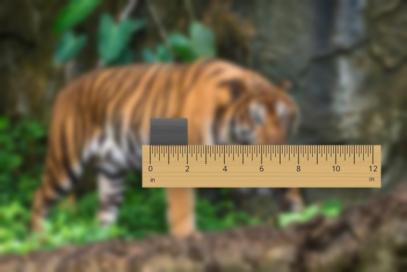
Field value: {"value": 2, "unit": "in"}
